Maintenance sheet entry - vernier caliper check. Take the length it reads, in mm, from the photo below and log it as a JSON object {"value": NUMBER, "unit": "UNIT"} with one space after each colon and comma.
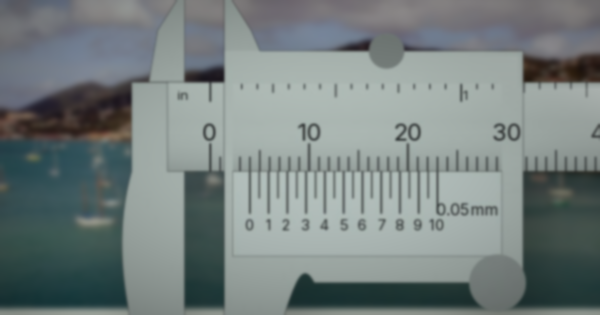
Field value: {"value": 4.0, "unit": "mm"}
